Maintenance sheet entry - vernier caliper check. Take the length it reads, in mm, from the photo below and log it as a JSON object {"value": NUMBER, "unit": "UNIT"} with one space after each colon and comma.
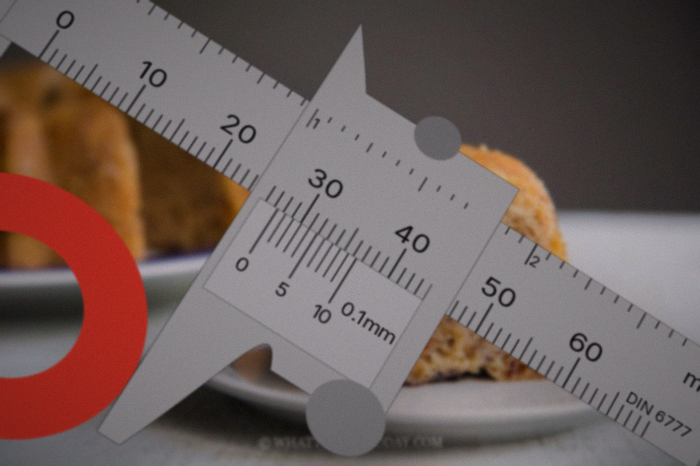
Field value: {"value": 27.4, "unit": "mm"}
